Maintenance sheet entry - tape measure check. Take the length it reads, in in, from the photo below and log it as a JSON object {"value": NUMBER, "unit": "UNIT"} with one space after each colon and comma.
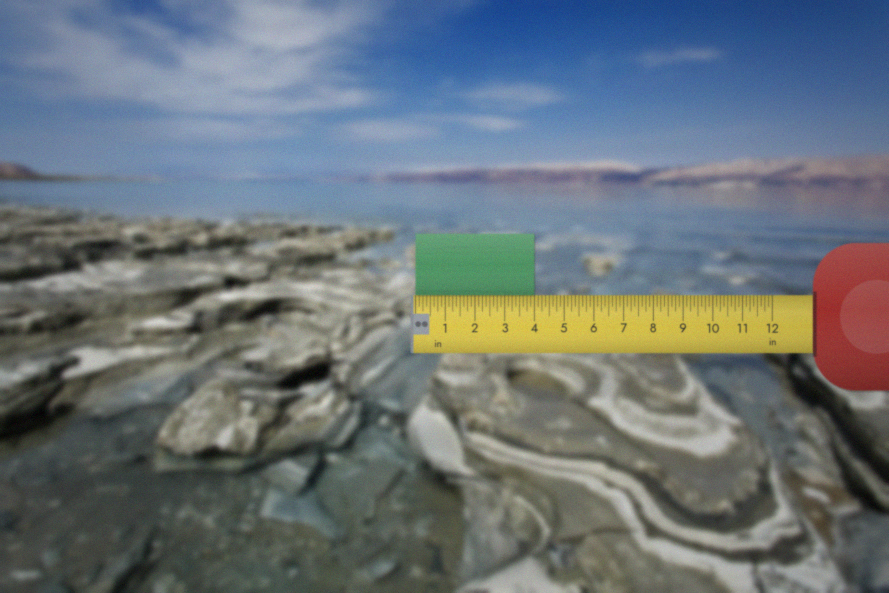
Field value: {"value": 4, "unit": "in"}
